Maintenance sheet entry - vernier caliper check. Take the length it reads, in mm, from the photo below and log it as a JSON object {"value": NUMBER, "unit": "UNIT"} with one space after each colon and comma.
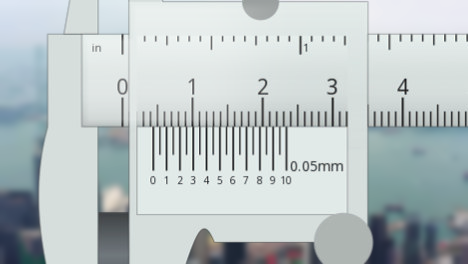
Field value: {"value": 4.4, "unit": "mm"}
